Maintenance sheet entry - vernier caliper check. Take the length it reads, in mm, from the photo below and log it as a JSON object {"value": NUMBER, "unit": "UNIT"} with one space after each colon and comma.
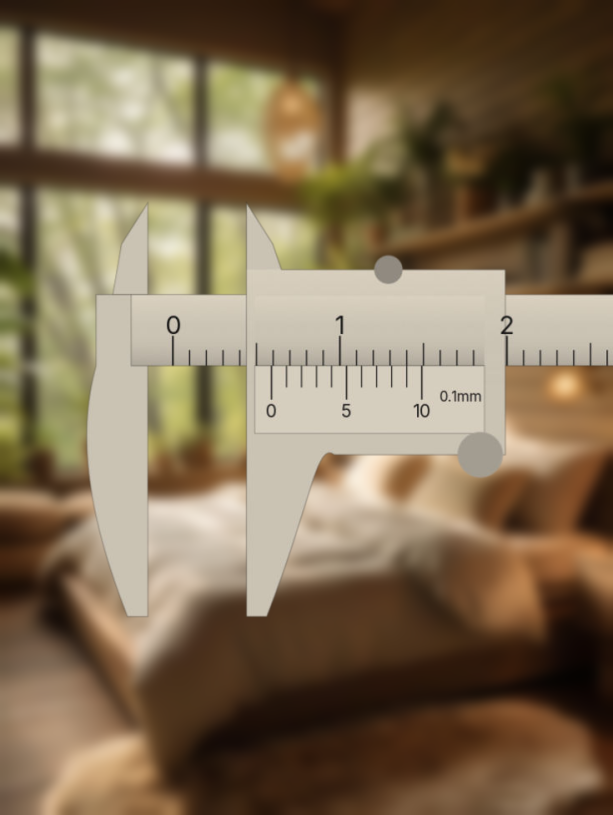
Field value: {"value": 5.9, "unit": "mm"}
